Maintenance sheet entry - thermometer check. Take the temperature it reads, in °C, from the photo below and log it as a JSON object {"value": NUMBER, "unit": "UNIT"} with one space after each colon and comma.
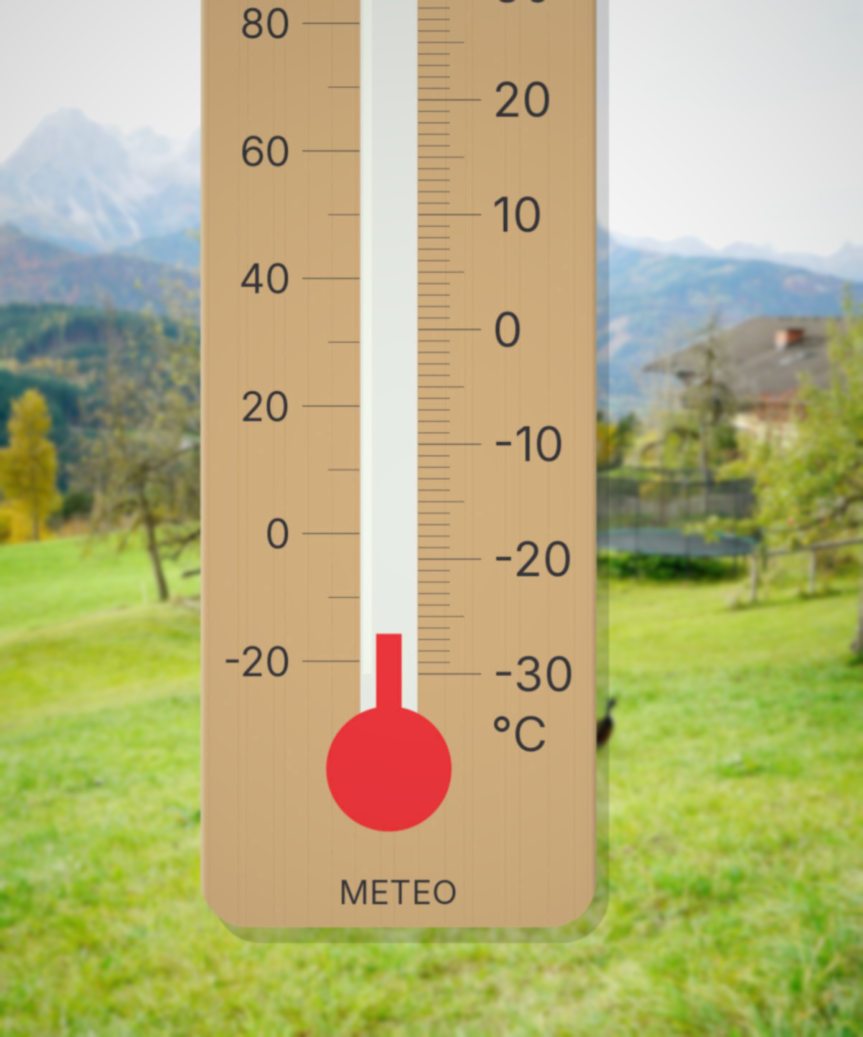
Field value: {"value": -26.5, "unit": "°C"}
